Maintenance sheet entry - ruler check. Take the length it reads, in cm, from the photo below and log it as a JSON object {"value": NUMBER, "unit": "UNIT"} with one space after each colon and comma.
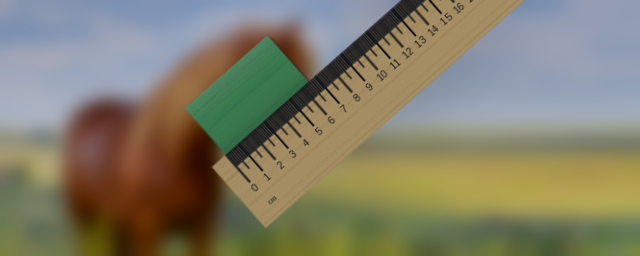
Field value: {"value": 6.5, "unit": "cm"}
